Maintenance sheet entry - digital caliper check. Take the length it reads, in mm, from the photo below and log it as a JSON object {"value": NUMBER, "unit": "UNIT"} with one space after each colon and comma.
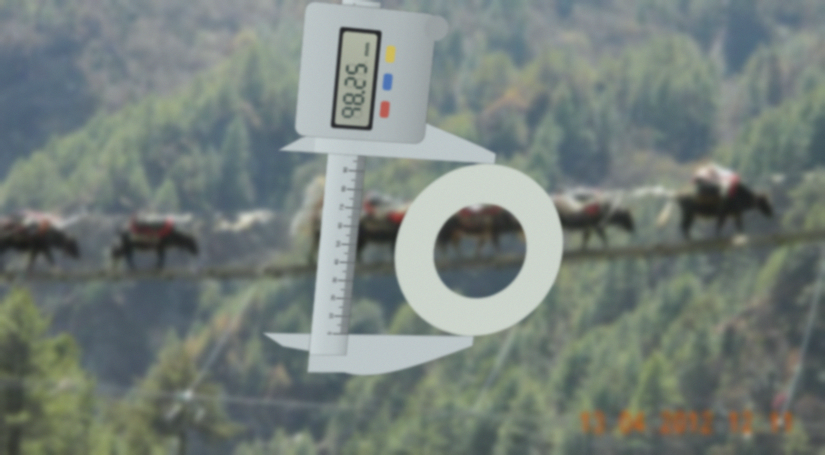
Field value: {"value": 98.25, "unit": "mm"}
